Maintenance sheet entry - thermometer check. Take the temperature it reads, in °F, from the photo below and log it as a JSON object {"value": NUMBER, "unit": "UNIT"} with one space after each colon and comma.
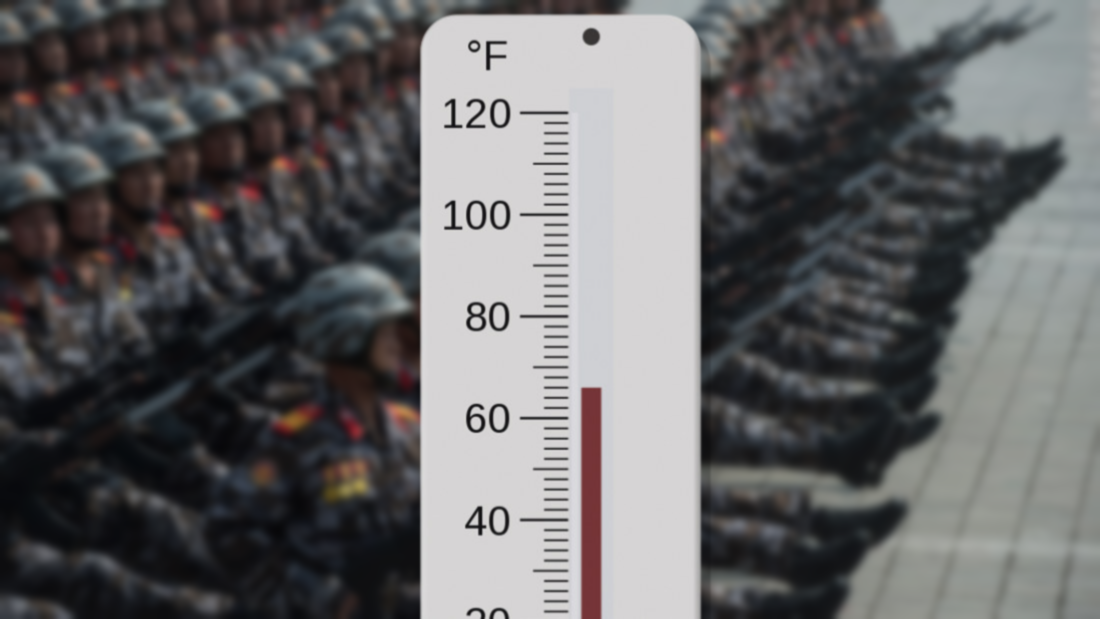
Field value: {"value": 66, "unit": "°F"}
